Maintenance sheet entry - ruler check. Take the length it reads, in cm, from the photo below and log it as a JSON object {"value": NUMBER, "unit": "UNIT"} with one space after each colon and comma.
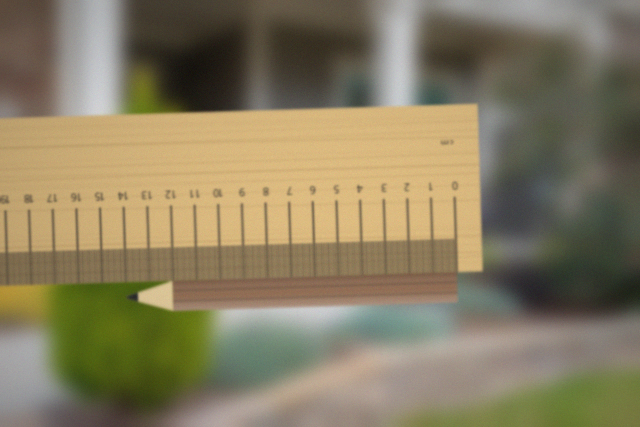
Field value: {"value": 14, "unit": "cm"}
